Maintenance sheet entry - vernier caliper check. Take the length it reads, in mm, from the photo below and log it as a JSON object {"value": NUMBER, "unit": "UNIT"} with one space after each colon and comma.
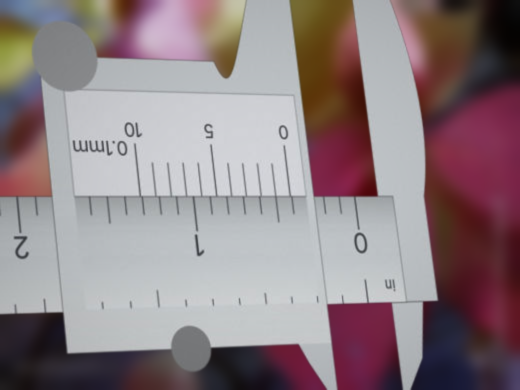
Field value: {"value": 4.1, "unit": "mm"}
